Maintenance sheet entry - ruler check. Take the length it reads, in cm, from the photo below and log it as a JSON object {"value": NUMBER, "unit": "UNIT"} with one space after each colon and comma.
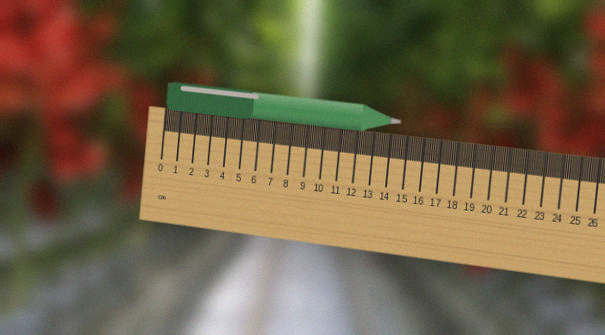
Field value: {"value": 14.5, "unit": "cm"}
